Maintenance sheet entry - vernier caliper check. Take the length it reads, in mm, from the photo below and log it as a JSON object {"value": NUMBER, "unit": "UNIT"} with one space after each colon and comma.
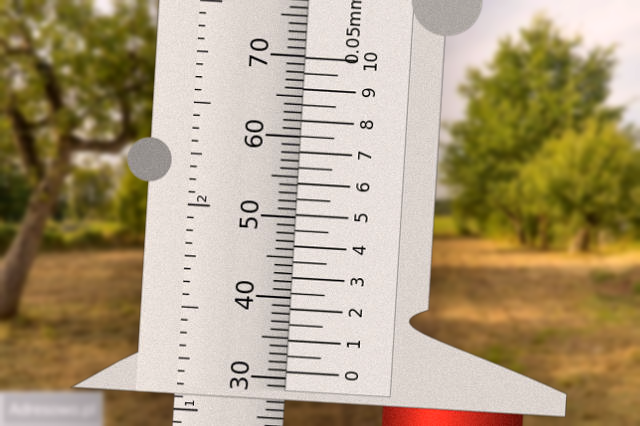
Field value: {"value": 30.8, "unit": "mm"}
